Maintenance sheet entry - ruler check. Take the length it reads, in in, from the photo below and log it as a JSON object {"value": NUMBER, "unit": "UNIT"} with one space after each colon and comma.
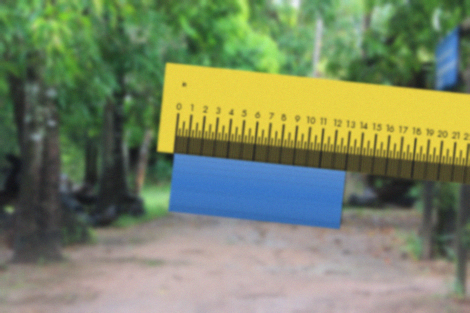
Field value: {"value": 13, "unit": "in"}
